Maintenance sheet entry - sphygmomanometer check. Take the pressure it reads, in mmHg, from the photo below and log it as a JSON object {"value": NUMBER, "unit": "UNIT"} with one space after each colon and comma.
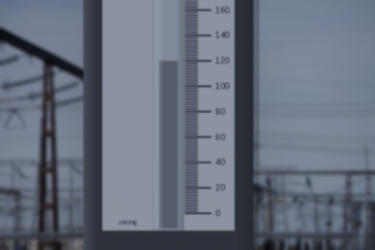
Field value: {"value": 120, "unit": "mmHg"}
